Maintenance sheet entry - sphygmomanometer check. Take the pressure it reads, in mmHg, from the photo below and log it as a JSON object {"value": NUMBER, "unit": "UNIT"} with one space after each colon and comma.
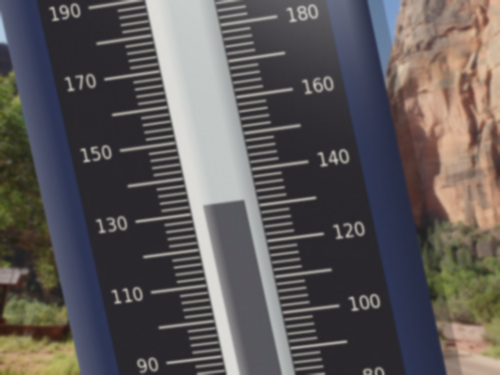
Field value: {"value": 132, "unit": "mmHg"}
